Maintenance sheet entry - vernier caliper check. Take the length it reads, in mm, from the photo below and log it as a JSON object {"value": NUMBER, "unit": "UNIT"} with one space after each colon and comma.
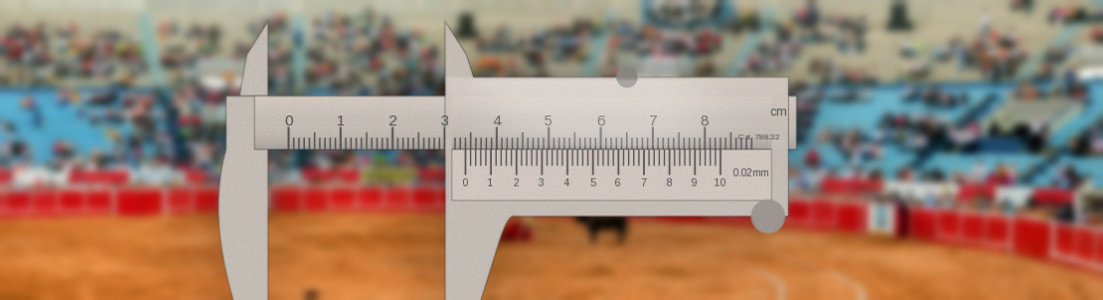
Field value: {"value": 34.0, "unit": "mm"}
